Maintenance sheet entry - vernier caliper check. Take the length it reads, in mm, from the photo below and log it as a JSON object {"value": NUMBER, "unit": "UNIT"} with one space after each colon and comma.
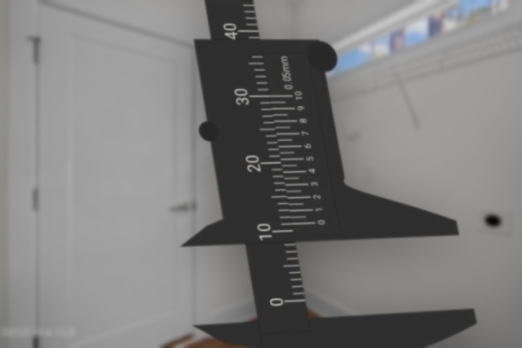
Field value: {"value": 11.0, "unit": "mm"}
